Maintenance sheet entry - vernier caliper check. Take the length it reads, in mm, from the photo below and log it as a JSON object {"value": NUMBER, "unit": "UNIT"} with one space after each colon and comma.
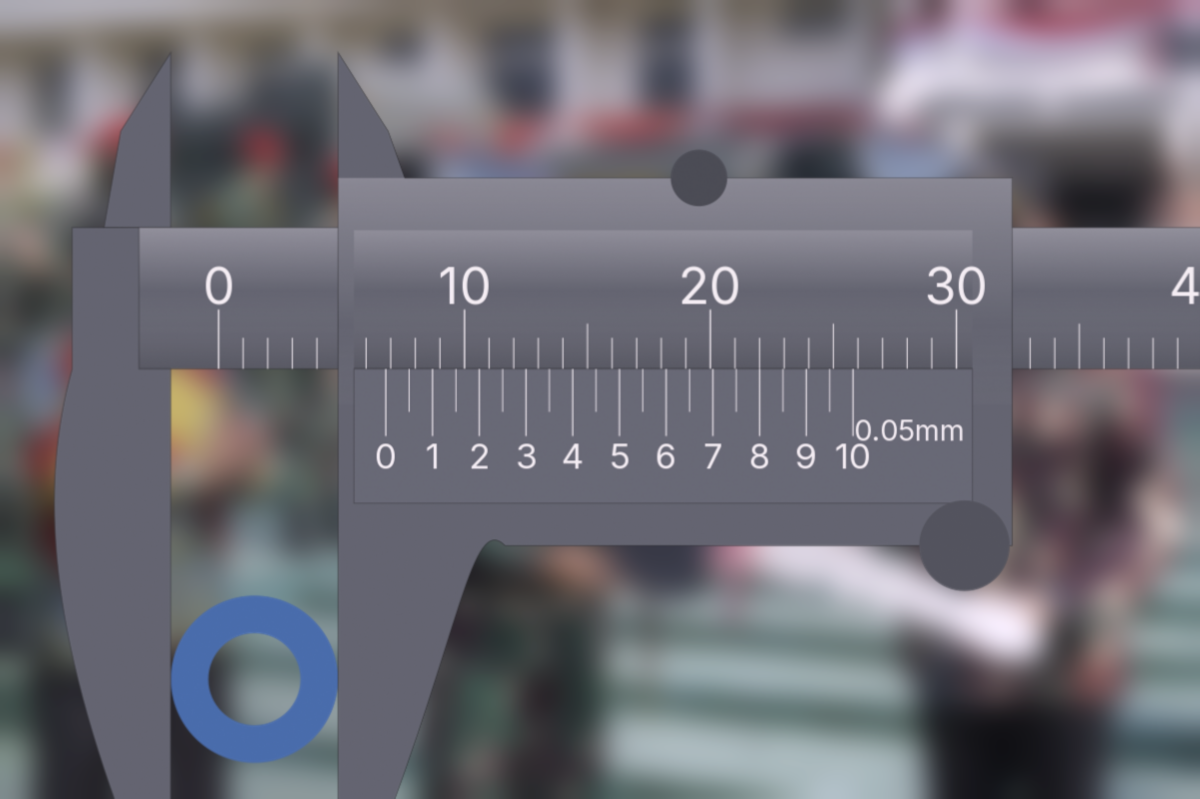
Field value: {"value": 6.8, "unit": "mm"}
